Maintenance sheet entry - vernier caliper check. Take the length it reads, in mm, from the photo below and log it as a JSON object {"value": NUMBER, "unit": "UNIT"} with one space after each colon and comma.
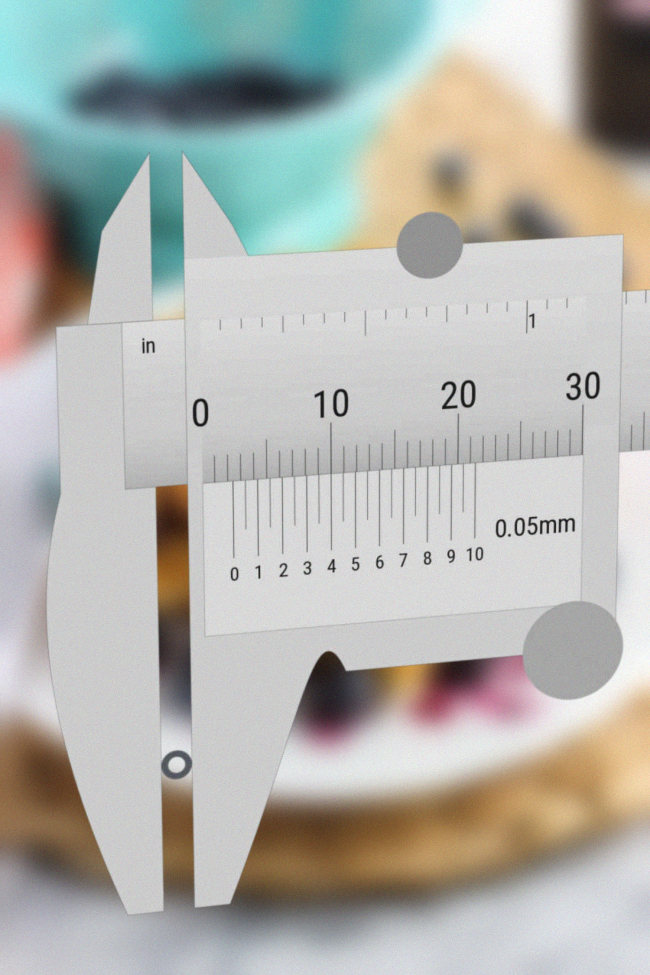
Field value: {"value": 2.4, "unit": "mm"}
